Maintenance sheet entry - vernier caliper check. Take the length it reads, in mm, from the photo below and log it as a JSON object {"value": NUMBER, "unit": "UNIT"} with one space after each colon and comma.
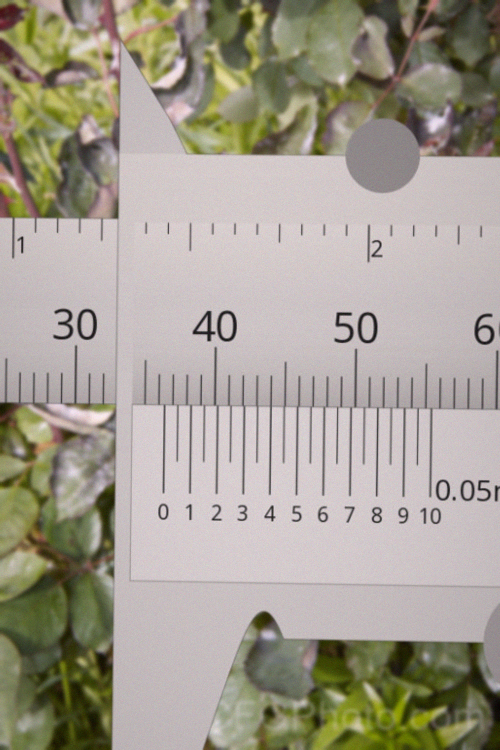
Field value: {"value": 36.4, "unit": "mm"}
